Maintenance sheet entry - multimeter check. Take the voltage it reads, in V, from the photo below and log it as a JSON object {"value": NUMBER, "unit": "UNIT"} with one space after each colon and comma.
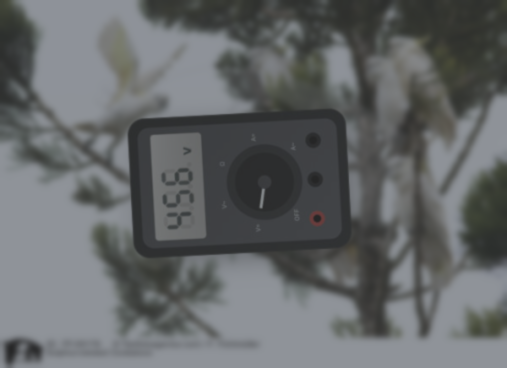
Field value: {"value": 456, "unit": "V"}
